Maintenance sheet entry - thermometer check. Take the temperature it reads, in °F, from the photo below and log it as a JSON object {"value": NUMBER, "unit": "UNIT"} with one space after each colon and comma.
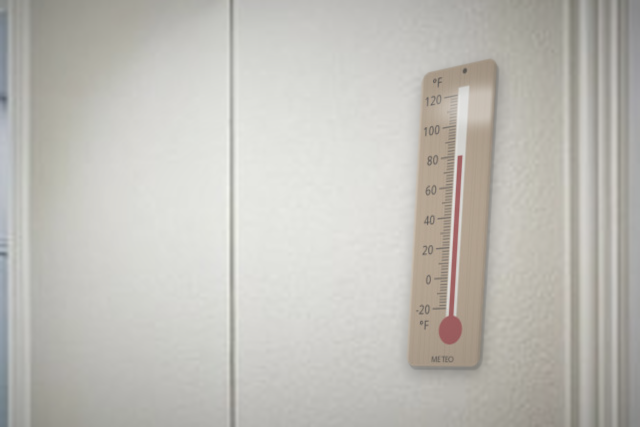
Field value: {"value": 80, "unit": "°F"}
